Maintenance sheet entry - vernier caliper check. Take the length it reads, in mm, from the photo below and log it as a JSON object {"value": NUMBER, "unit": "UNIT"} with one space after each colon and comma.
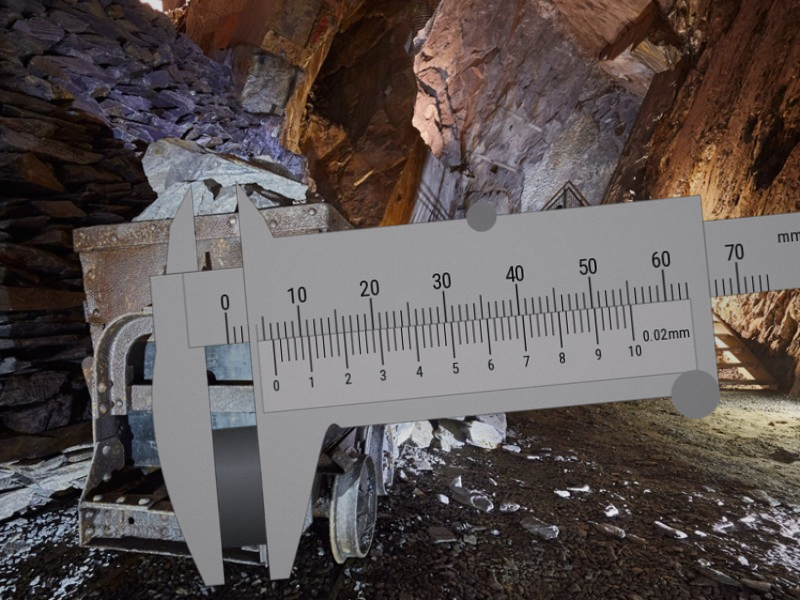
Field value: {"value": 6.2, "unit": "mm"}
